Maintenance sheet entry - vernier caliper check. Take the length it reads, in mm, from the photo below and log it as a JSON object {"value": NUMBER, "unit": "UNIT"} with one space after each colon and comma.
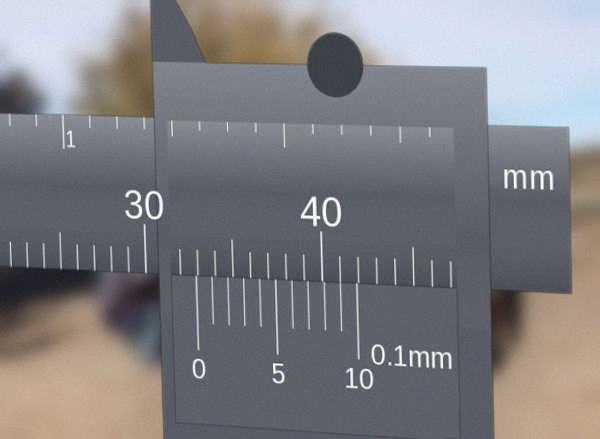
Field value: {"value": 32.9, "unit": "mm"}
